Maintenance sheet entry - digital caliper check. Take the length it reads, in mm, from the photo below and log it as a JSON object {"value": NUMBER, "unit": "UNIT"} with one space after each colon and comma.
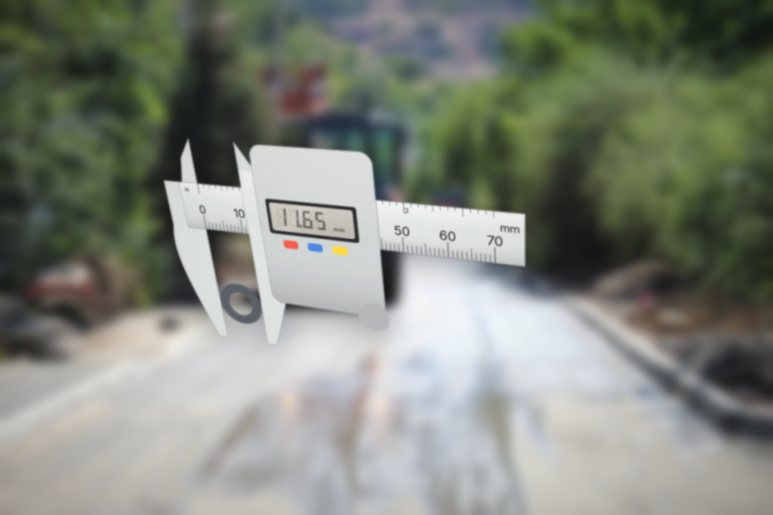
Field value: {"value": 11.65, "unit": "mm"}
